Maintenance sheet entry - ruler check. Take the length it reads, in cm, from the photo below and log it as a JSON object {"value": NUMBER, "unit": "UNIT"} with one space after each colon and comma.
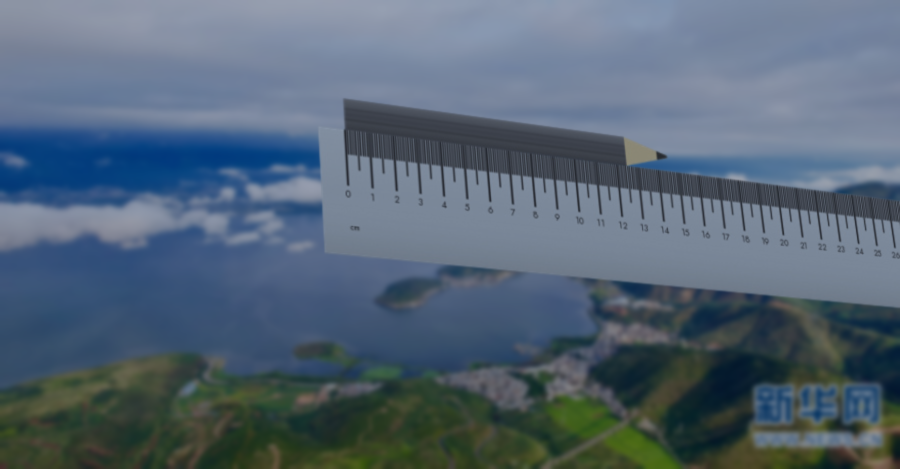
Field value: {"value": 14.5, "unit": "cm"}
